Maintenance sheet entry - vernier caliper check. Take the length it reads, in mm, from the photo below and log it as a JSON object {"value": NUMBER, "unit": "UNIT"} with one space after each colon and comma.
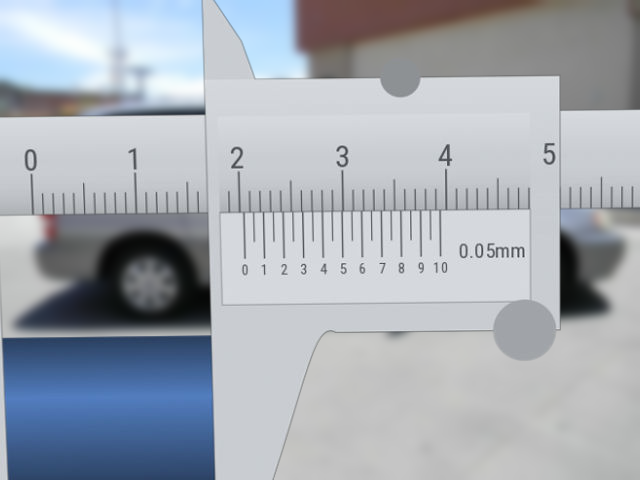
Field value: {"value": 20.4, "unit": "mm"}
